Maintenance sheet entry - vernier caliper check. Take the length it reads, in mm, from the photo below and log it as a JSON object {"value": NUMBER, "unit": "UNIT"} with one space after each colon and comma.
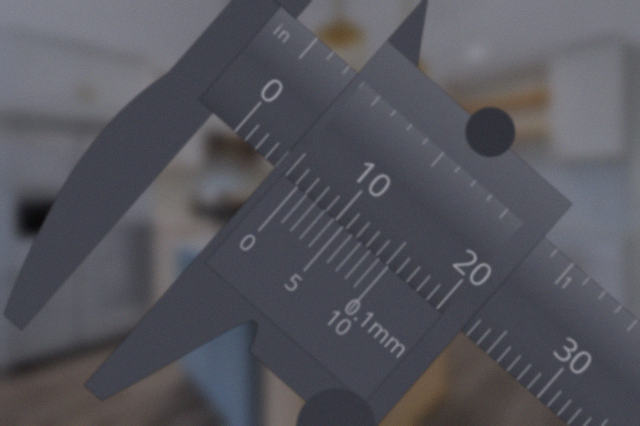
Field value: {"value": 6.2, "unit": "mm"}
